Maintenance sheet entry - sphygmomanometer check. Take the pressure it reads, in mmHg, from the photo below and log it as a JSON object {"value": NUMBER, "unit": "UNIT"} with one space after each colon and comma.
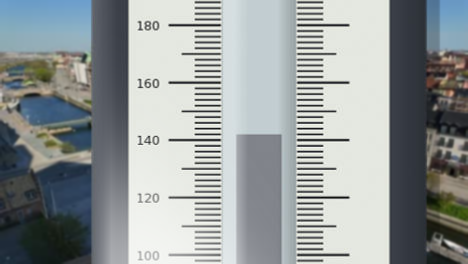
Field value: {"value": 142, "unit": "mmHg"}
